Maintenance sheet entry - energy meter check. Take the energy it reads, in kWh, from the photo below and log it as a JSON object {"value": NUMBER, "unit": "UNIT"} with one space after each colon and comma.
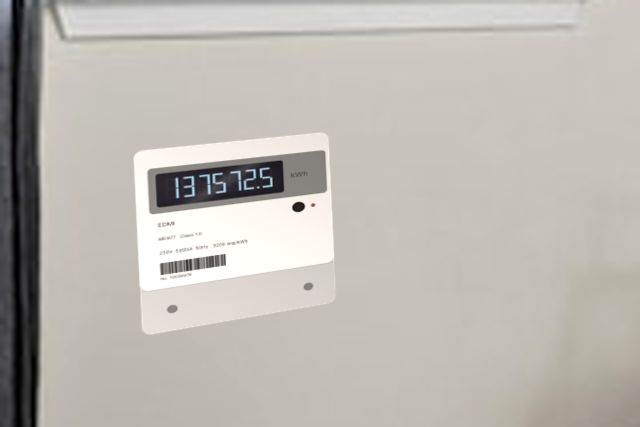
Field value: {"value": 137572.5, "unit": "kWh"}
